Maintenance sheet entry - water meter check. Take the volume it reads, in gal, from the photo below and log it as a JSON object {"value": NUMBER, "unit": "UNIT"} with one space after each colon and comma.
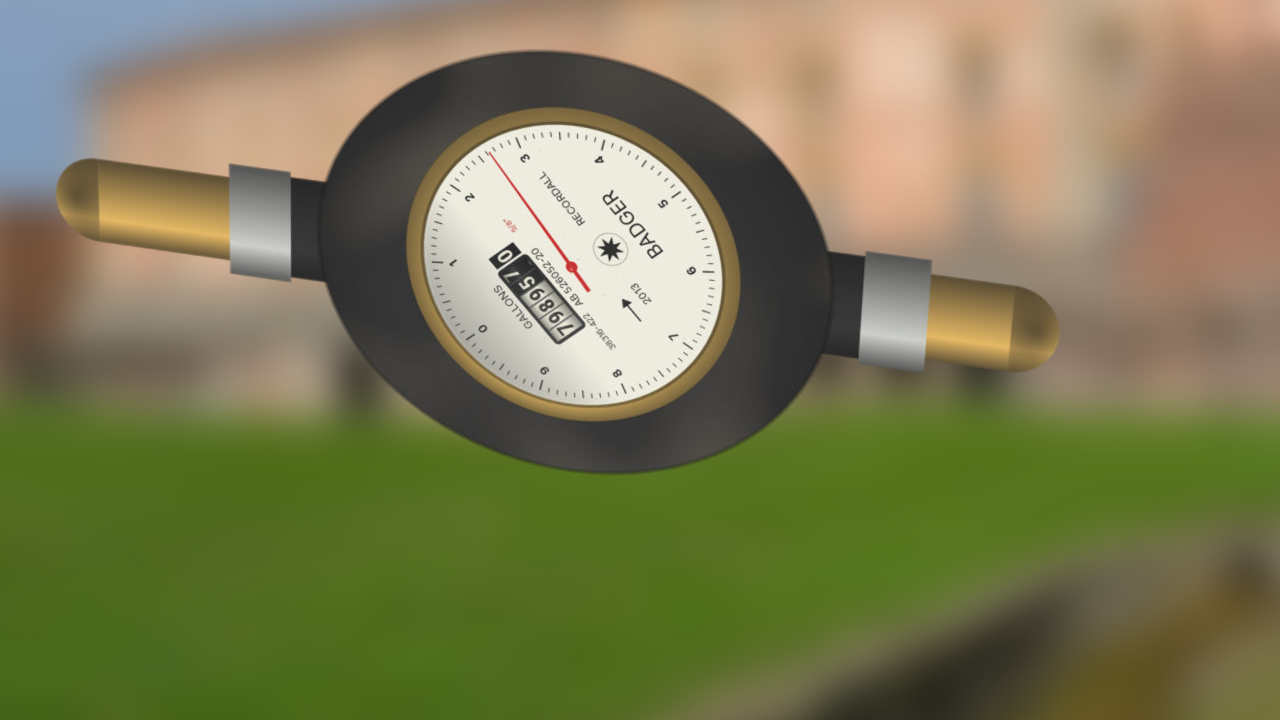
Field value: {"value": 7989572.6, "unit": "gal"}
